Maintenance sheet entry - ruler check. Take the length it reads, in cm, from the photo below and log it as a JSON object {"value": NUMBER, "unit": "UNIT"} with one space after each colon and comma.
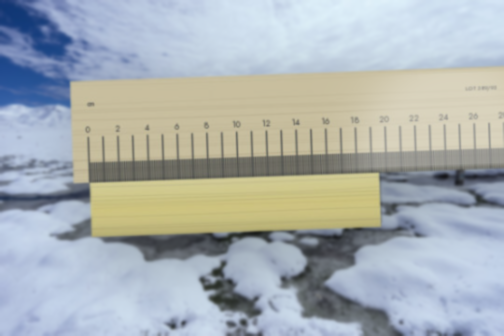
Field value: {"value": 19.5, "unit": "cm"}
